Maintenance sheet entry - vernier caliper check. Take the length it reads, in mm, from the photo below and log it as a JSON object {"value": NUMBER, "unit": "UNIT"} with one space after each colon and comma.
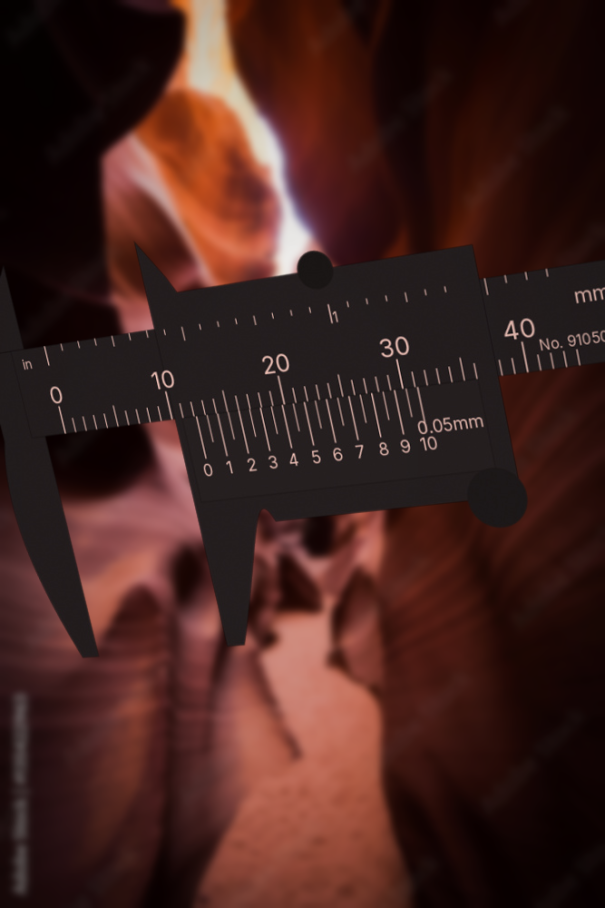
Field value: {"value": 12.2, "unit": "mm"}
